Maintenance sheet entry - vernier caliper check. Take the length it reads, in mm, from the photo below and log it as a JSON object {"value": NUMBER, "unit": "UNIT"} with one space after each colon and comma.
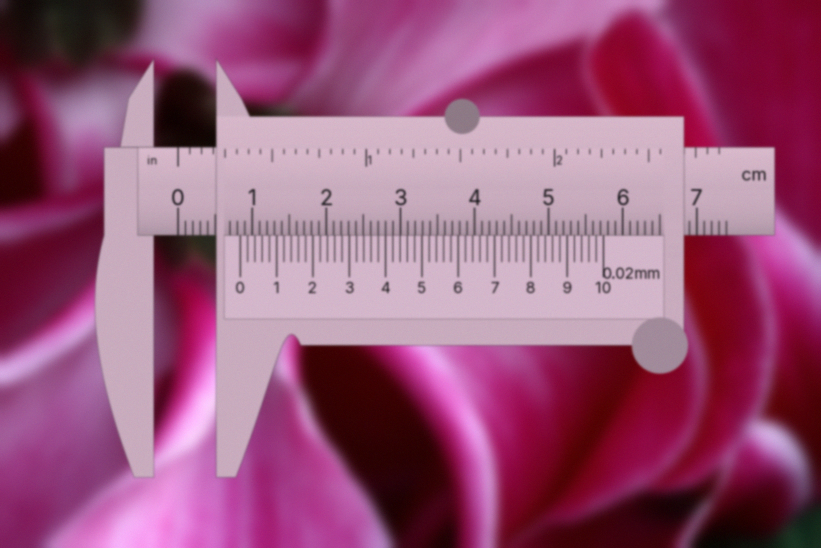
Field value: {"value": 8.4, "unit": "mm"}
